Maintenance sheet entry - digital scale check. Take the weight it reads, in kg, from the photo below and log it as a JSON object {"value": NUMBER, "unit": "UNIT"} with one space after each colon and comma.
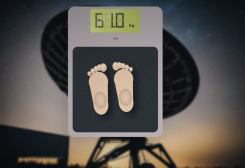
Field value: {"value": 61.0, "unit": "kg"}
